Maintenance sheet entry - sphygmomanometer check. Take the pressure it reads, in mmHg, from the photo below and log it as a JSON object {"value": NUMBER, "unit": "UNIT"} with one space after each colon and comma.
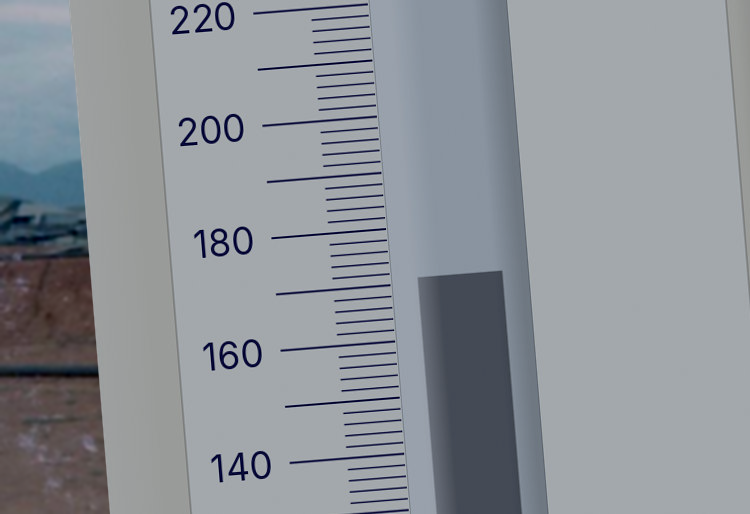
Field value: {"value": 171, "unit": "mmHg"}
